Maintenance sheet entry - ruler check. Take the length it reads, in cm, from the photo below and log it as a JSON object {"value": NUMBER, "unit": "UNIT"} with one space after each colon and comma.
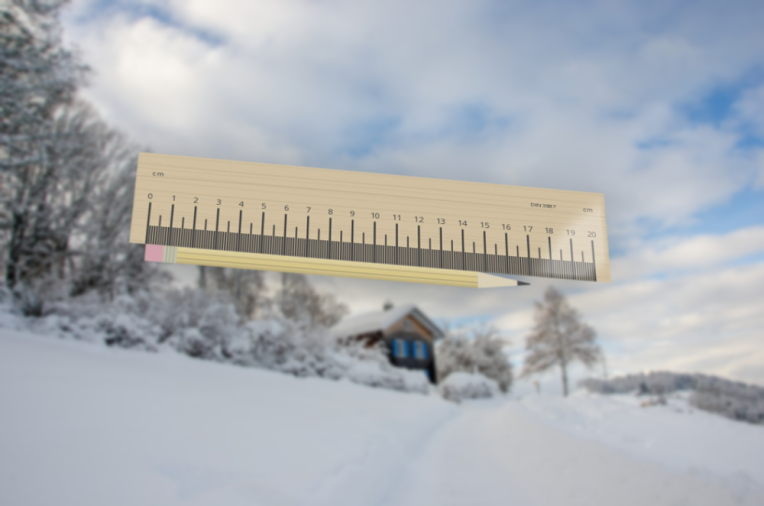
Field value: {"value": 17, "unit": "cm"}
